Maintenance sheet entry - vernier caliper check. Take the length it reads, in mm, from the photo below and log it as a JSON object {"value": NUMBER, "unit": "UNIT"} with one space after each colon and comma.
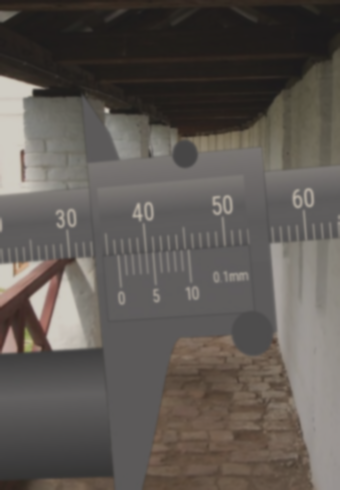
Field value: {"value": 36.4, "unit": "mm"}
